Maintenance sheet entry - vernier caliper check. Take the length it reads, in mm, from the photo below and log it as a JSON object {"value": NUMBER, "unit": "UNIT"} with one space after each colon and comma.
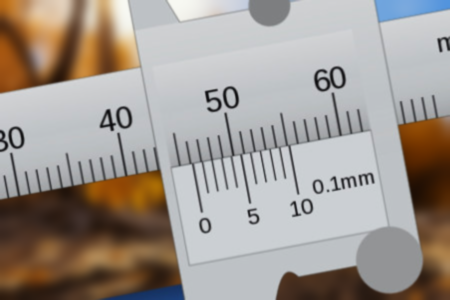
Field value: {"value": 46.2, "unit": "mm"}
